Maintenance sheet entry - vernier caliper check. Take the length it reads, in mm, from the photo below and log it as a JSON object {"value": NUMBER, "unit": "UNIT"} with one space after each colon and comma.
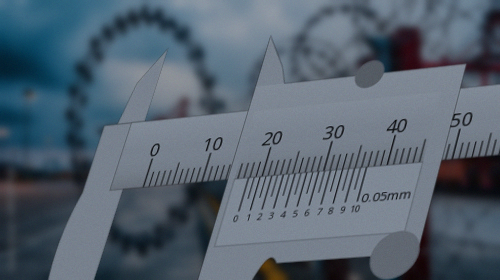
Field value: {"value": 17.8, "unit": "mm"}
